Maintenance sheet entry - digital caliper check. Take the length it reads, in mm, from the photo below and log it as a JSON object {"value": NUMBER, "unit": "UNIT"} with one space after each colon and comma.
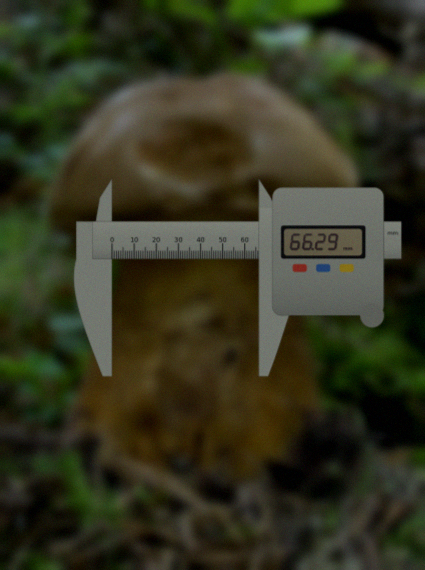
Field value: {"value": 66.29, "unit": "mm"}
